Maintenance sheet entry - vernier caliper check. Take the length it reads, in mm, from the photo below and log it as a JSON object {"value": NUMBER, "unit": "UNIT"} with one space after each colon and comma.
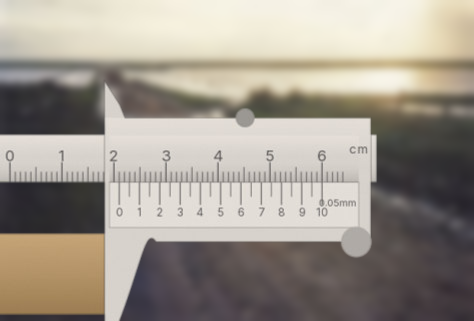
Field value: {"value": 21.0, "unit": "mm"}
